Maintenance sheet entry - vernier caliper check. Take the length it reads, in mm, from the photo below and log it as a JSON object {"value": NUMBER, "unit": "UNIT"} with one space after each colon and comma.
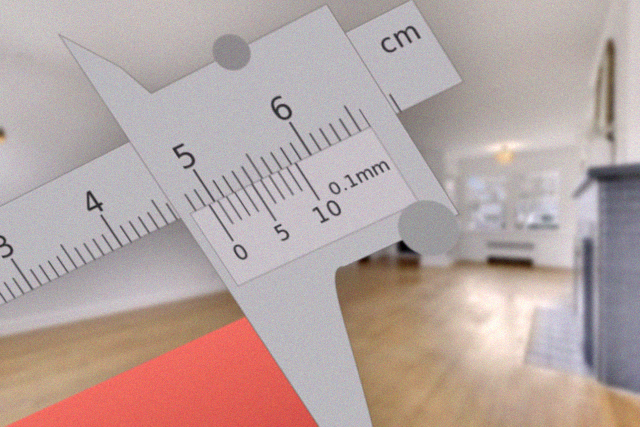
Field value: {"value": 49.4, "unit": "mm"}
